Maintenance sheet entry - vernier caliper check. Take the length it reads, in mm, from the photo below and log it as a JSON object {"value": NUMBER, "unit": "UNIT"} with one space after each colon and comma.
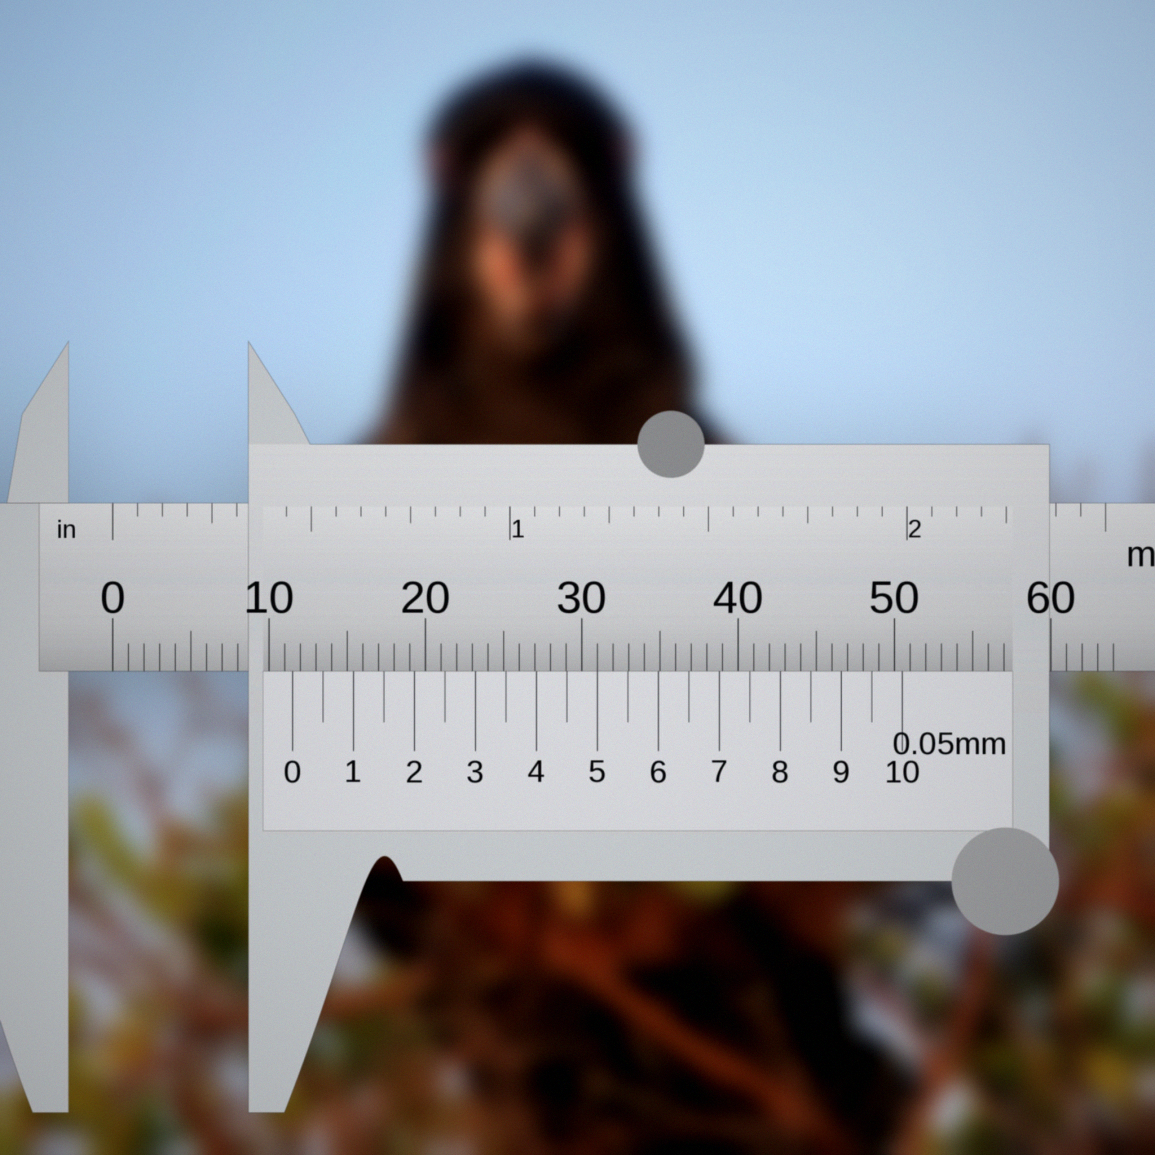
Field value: {"value": 11.5, "unit": "mm"}
